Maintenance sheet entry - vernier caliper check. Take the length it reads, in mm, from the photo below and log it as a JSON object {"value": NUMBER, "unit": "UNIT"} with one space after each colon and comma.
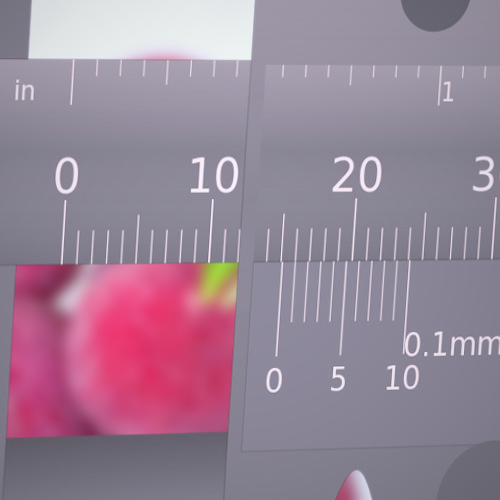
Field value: {"value": 15.1, "unit": "mm"}
